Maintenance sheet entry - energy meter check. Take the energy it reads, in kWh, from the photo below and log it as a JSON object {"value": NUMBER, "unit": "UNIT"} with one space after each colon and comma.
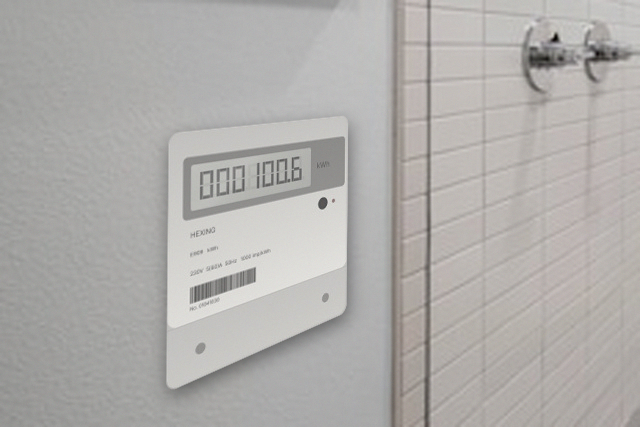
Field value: {"value": 100.6, "unit": "kWh"}
